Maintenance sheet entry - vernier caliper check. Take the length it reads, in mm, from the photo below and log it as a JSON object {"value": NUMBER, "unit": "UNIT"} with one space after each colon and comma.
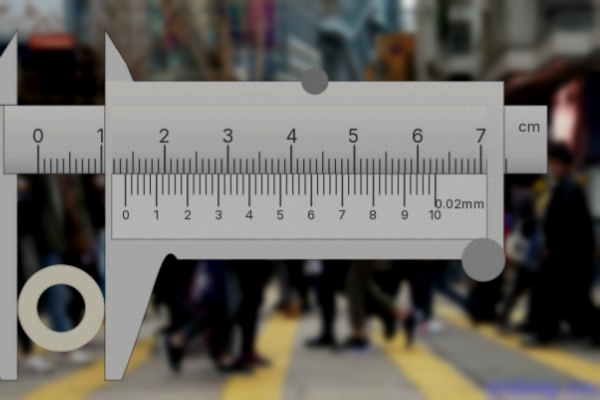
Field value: {"value": 13.8, "unit": "mm"}
